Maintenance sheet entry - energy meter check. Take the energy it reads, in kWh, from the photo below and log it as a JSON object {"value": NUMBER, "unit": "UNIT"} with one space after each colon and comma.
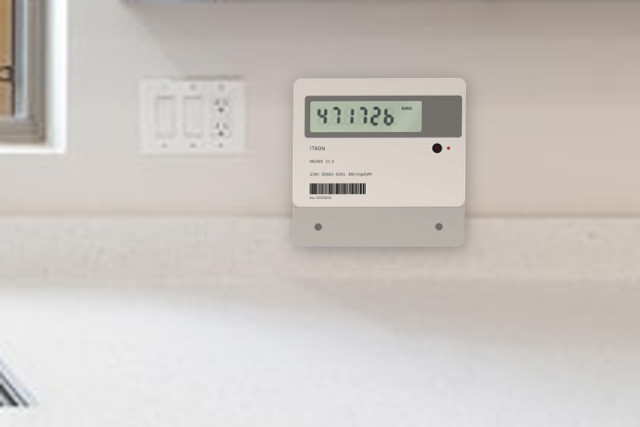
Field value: {"value": 471726, "unit": "kWh"}
